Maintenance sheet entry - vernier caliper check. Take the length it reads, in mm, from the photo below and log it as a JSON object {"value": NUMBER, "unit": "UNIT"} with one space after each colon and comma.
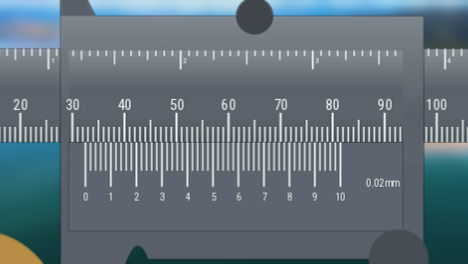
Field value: {"value": 32.5, "unit": "mm"}
